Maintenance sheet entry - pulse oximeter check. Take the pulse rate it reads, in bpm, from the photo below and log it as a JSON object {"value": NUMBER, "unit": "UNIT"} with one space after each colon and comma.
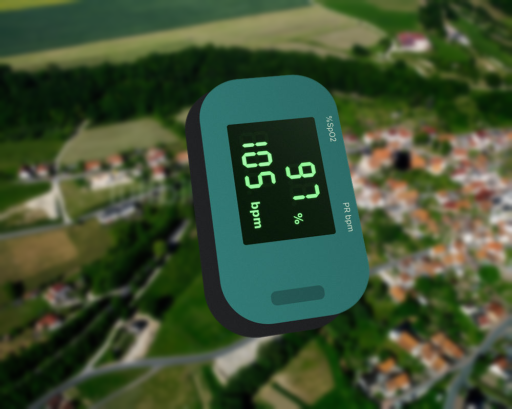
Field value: {"value": 105, "unit": "bpm"}
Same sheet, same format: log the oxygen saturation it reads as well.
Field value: {"value": 97, "unit": "%"}
